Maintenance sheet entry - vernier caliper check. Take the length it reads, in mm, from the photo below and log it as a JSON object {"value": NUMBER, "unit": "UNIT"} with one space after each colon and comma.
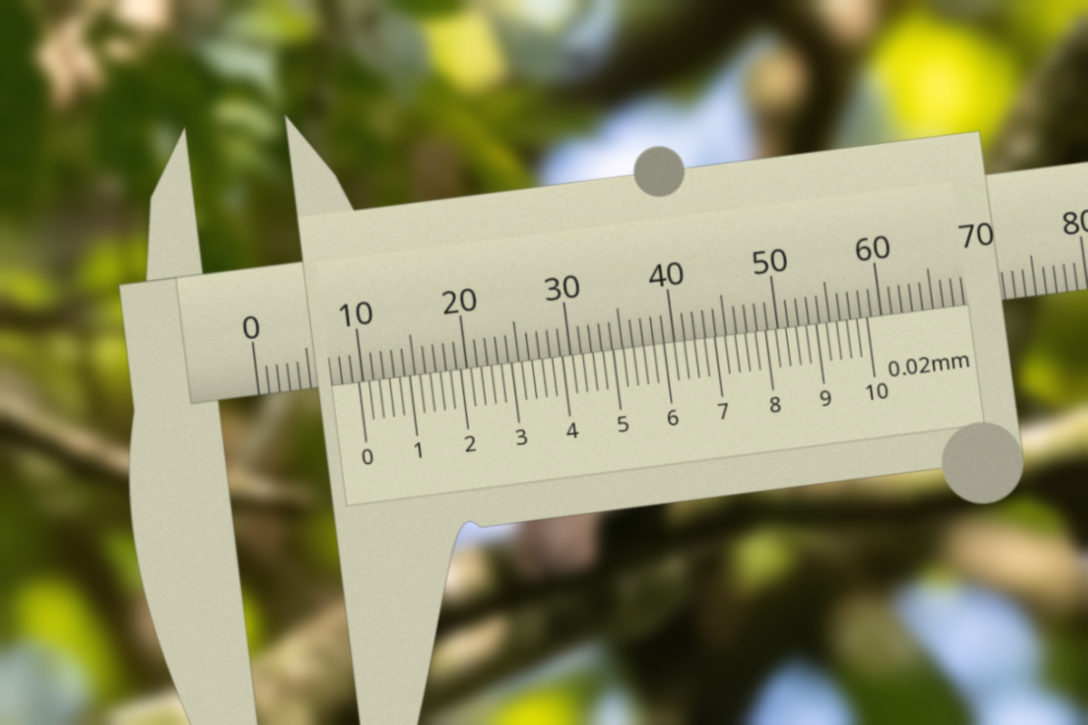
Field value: {"value": 9.6, "unit": "mm"}
